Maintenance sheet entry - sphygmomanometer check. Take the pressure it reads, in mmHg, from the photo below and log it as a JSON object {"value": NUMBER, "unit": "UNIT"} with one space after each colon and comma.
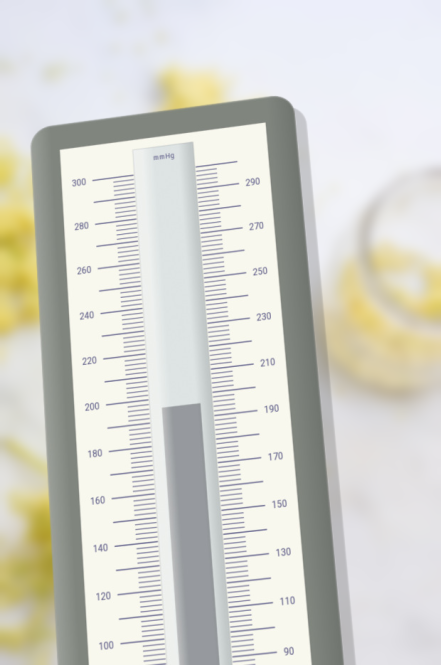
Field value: {"value": 196, "unit": "mmHg"}
